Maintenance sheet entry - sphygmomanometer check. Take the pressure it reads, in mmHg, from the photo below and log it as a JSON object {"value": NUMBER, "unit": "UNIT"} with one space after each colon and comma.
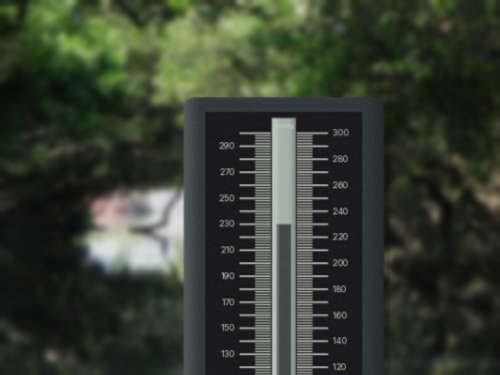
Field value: {"value": 230, "unit": "mmHg"}
